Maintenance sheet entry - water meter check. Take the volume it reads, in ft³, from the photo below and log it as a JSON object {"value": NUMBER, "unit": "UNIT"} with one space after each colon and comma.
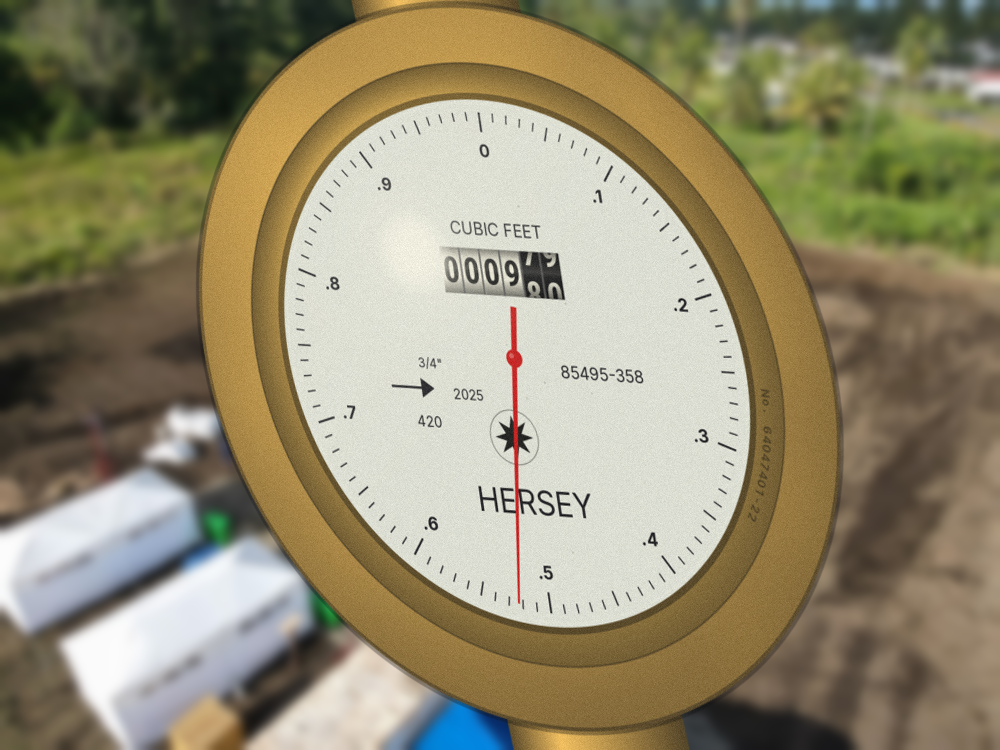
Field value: {"value": 979.52, "unit": "ft³"}
